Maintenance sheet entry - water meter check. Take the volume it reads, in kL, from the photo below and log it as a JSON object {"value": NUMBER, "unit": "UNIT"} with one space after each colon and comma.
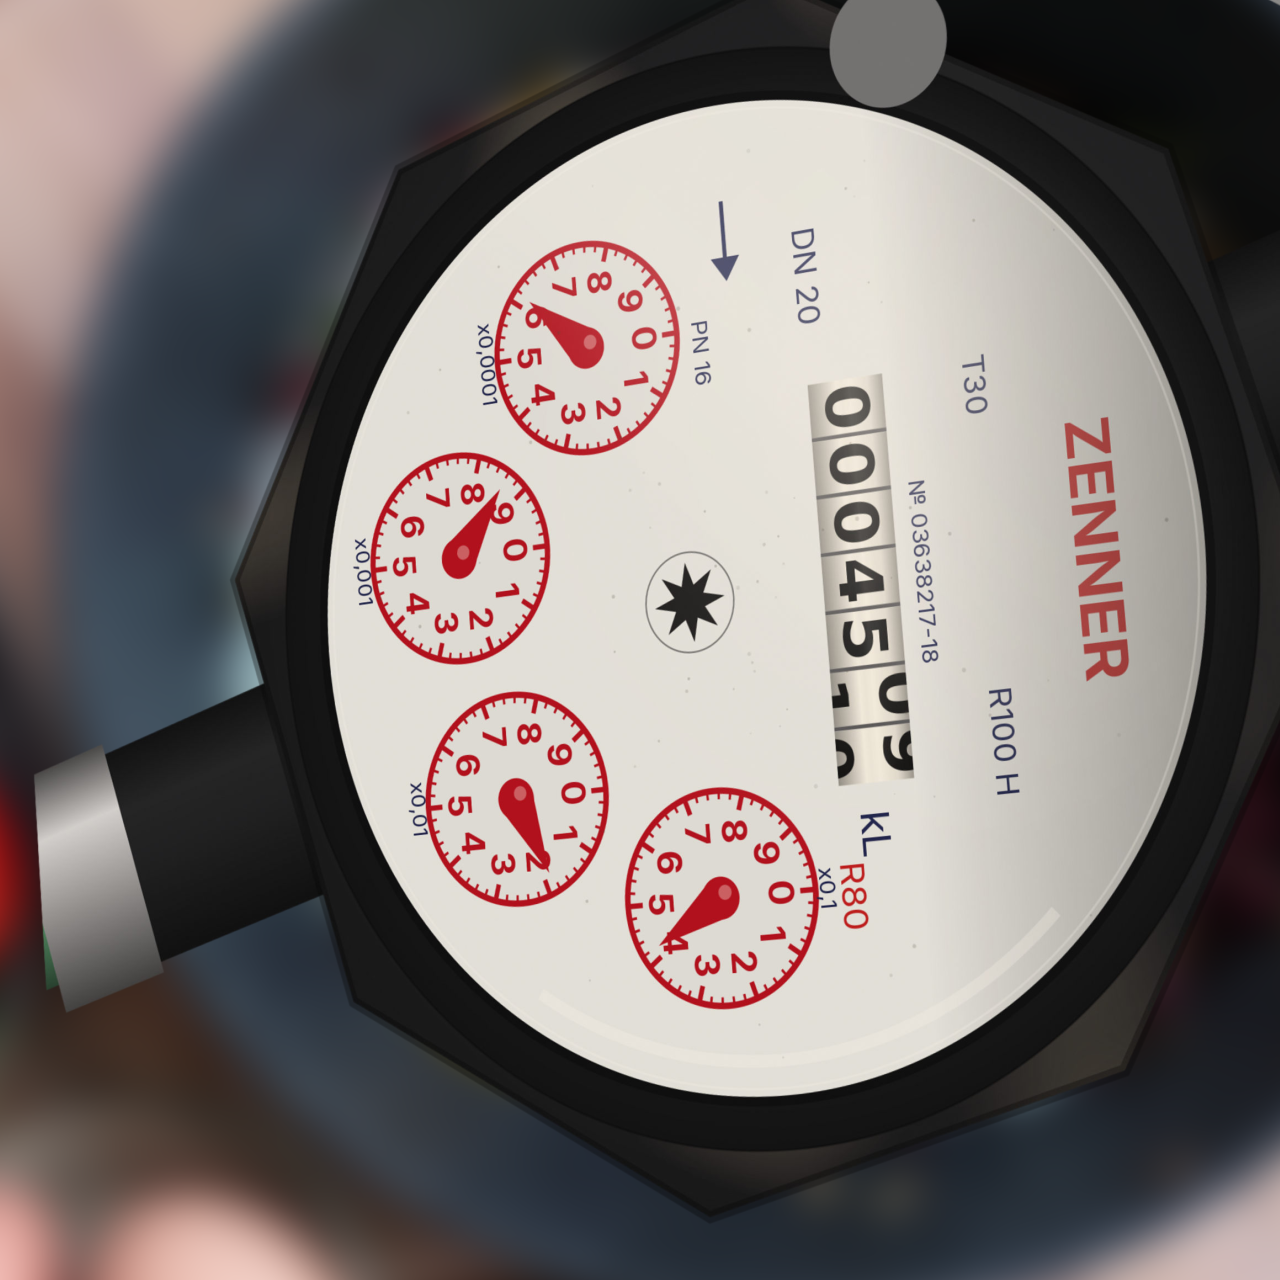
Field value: {"value": 4509.4186, "unit": "kL"}
